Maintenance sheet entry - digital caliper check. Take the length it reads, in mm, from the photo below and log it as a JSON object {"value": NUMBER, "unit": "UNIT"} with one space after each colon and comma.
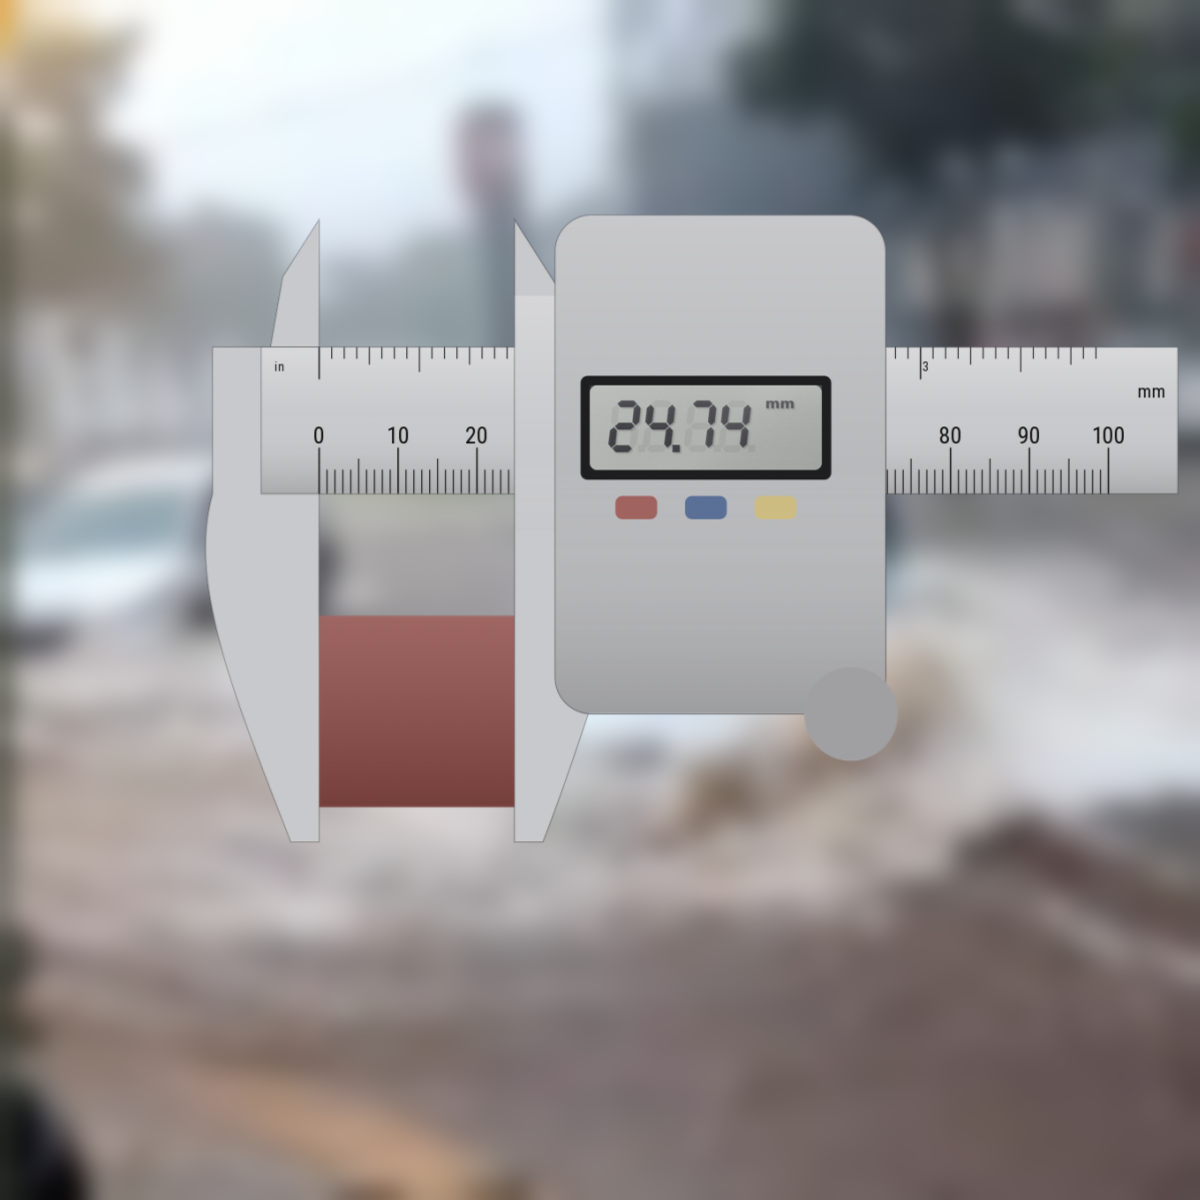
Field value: {"value": 24.74, "unit": "mm"}
